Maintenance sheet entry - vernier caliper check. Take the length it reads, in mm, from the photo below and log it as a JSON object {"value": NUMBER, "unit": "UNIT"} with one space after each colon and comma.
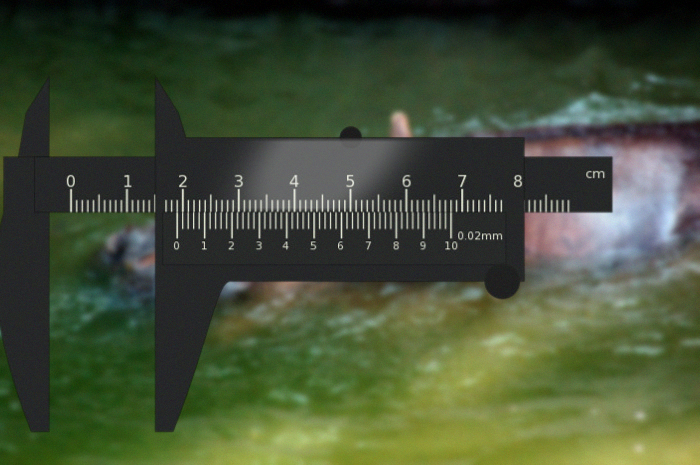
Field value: {"value": 19.0, "unit": "mm"}
